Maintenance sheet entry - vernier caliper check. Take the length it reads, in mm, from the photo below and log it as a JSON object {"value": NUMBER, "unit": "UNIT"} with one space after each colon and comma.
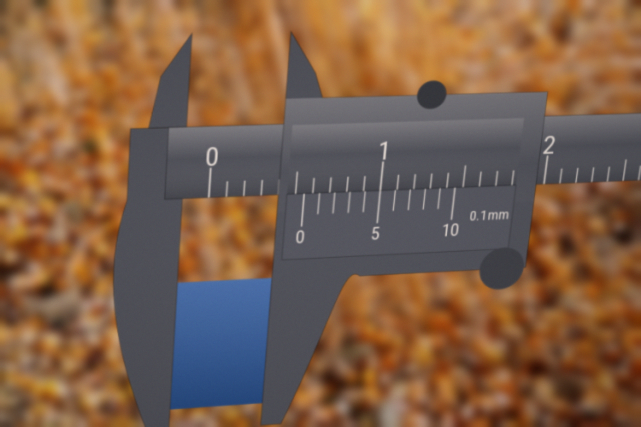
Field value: {"value": 5.5, "unit": "mm"}
